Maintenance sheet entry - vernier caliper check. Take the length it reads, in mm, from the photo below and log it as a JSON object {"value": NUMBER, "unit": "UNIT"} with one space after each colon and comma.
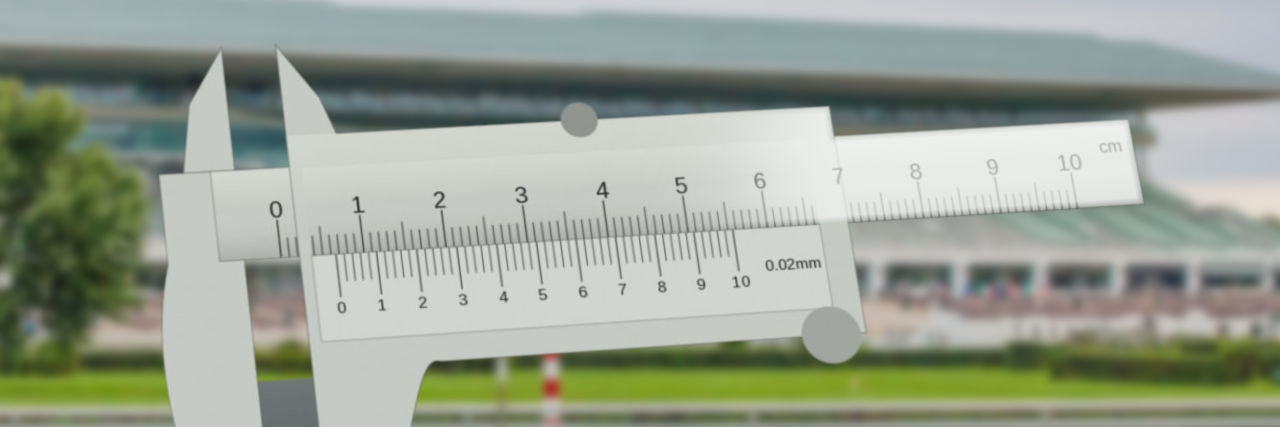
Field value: {"value": 6.6, "unit": "mm"}
